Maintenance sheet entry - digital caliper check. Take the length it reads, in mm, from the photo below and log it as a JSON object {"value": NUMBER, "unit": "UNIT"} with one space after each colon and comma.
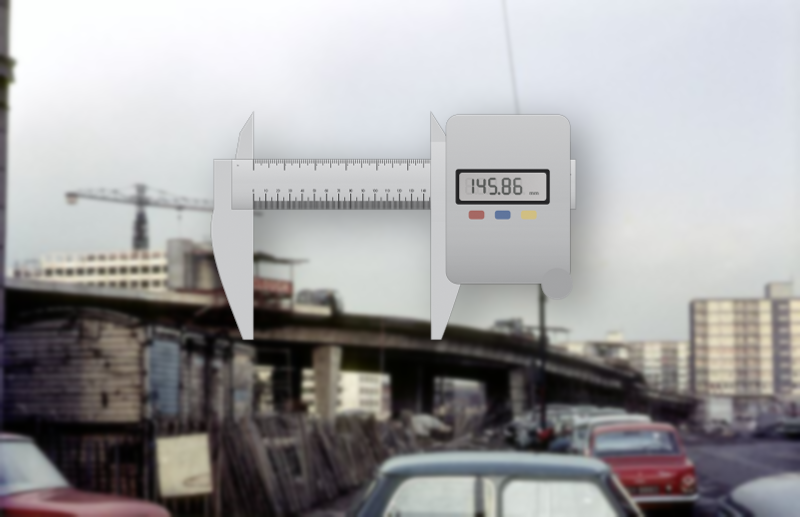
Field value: {"value": 145.86, "unit": "mm"}
